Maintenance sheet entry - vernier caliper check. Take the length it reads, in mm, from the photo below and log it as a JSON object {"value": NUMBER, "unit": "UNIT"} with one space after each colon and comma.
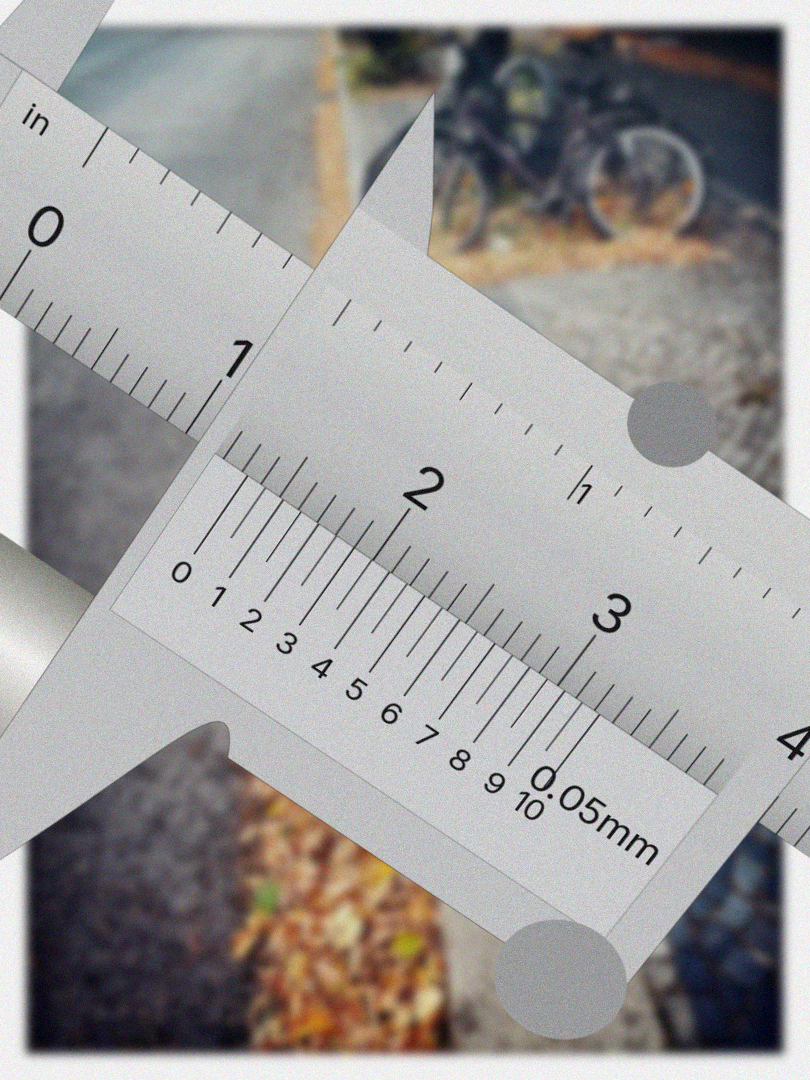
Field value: {"value": 13.3, "unit": "mm"}
